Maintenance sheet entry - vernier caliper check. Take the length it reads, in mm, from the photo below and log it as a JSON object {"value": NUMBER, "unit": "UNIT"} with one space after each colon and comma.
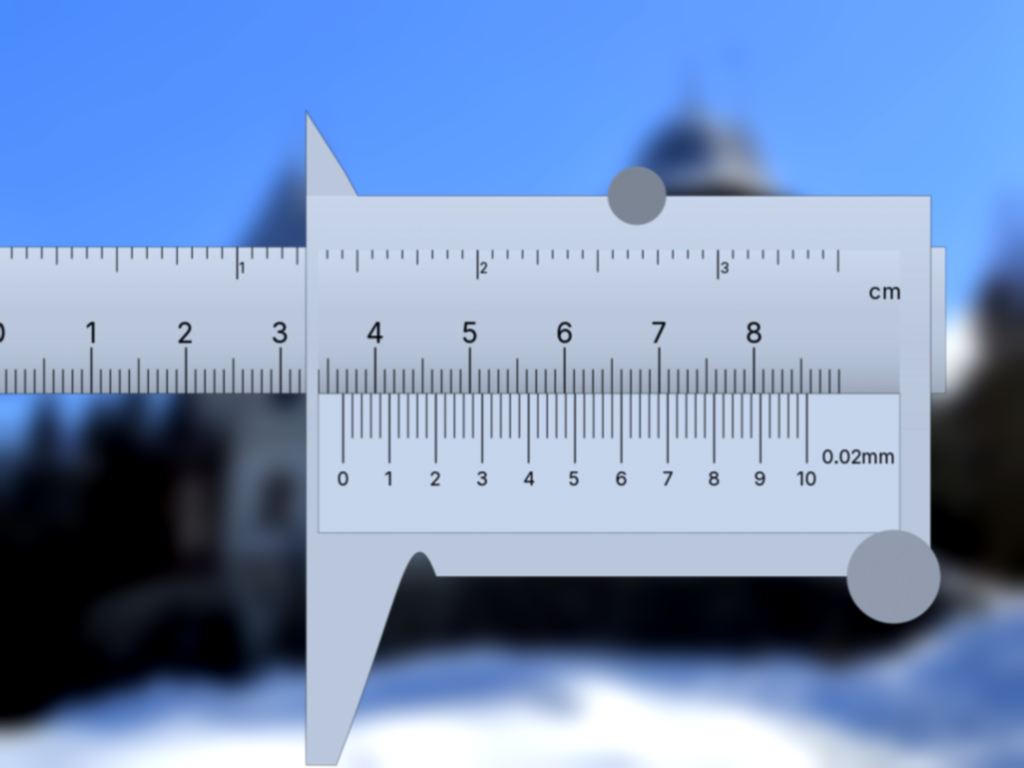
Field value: {"value": 36.6, "unit": "mm"}
